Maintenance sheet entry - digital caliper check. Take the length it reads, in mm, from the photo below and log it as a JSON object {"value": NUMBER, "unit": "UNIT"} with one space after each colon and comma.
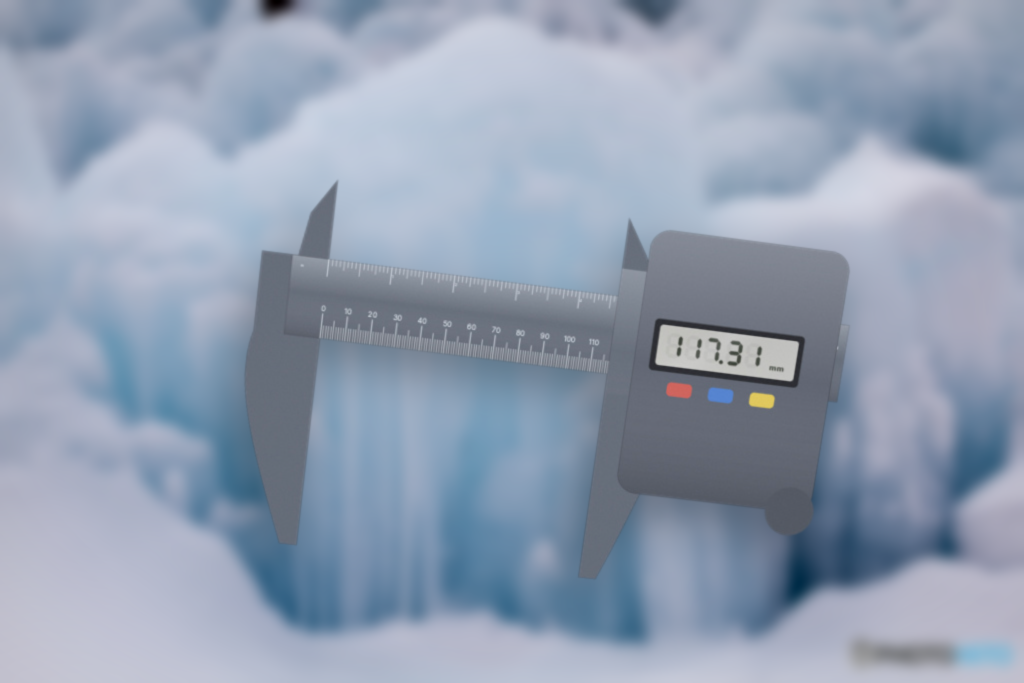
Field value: {"value": 117.31, "unit": "mm"}
